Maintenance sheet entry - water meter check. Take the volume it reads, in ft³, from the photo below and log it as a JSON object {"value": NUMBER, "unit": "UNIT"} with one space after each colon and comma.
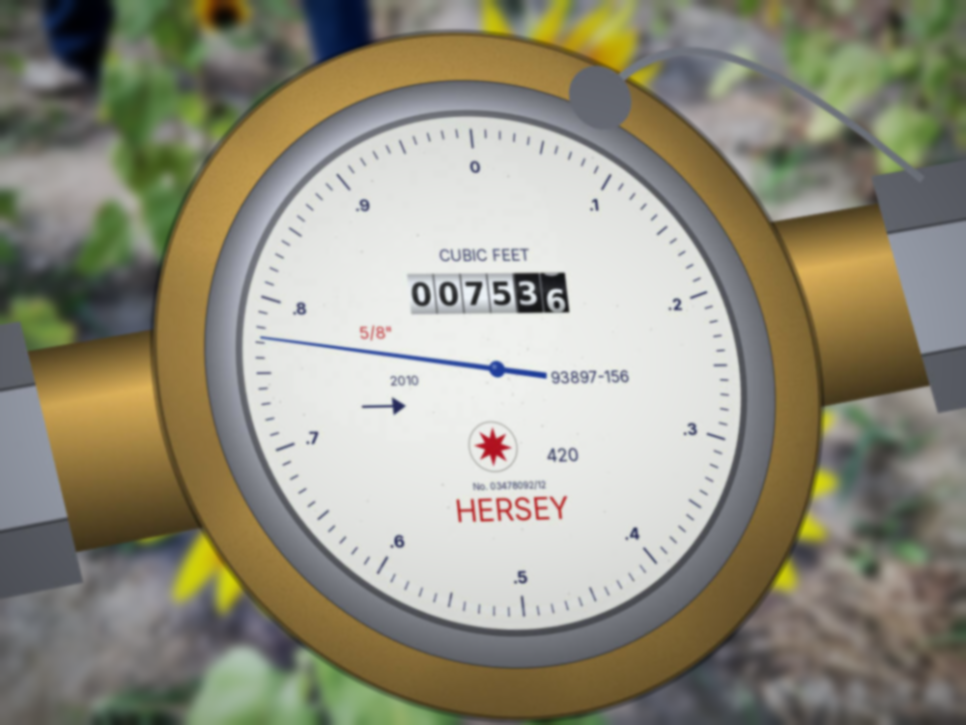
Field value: {"value": 7535.77, "unit": "ft³"}
